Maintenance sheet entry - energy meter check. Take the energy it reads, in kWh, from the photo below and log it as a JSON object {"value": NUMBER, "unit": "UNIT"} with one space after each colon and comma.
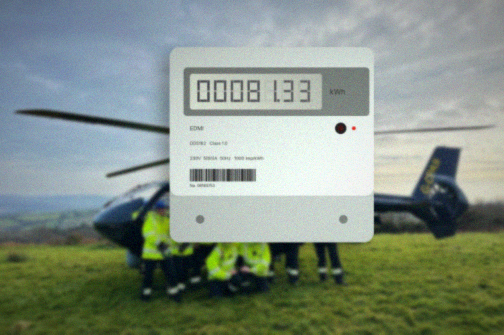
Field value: {"value": 81.33, "unit": "kWh"}
